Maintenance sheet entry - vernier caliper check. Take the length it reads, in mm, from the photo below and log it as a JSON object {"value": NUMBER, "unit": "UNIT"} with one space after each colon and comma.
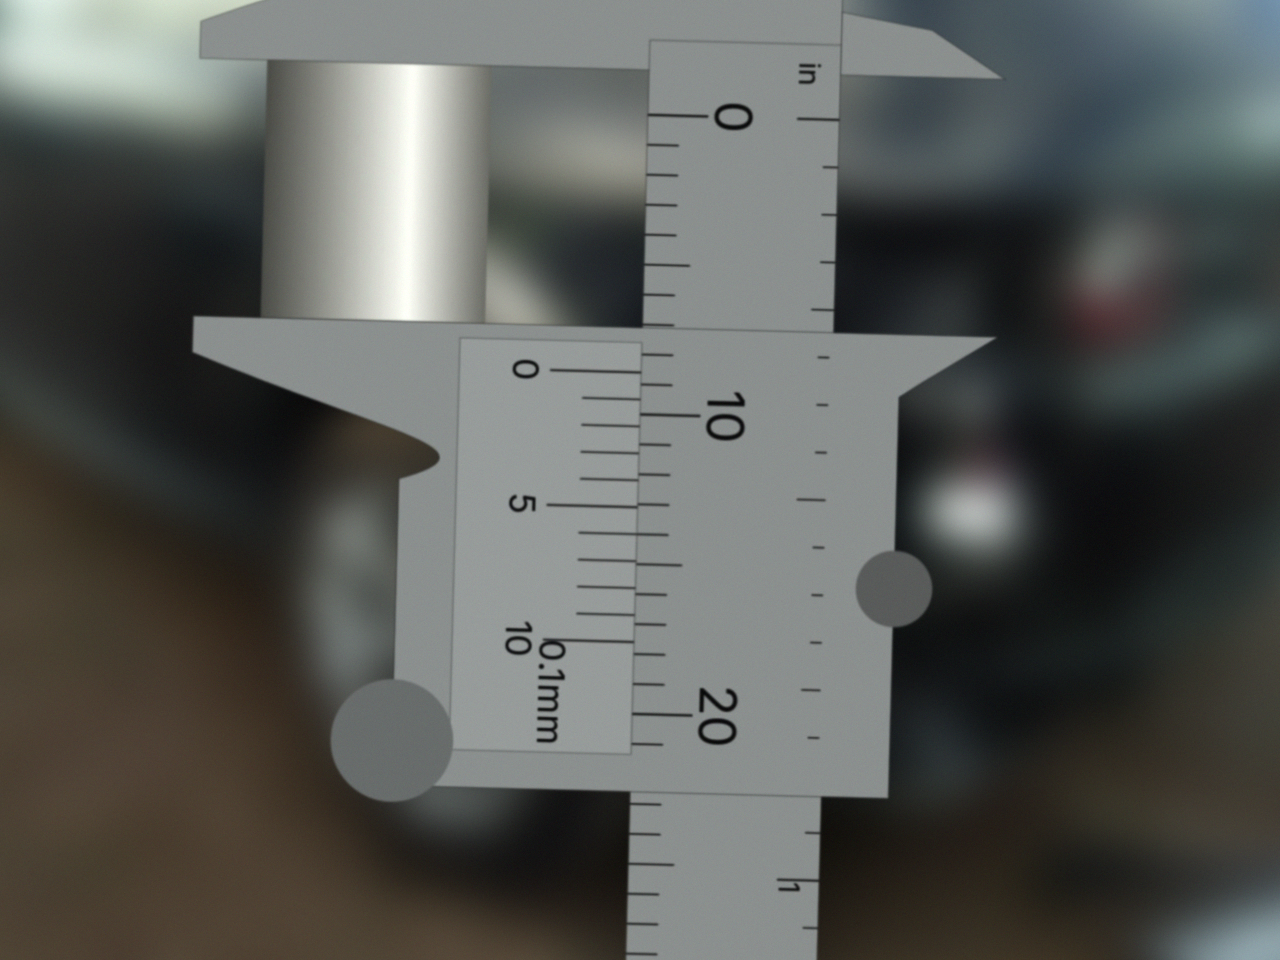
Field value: {"value": 8.6, "unit": "mm"}
